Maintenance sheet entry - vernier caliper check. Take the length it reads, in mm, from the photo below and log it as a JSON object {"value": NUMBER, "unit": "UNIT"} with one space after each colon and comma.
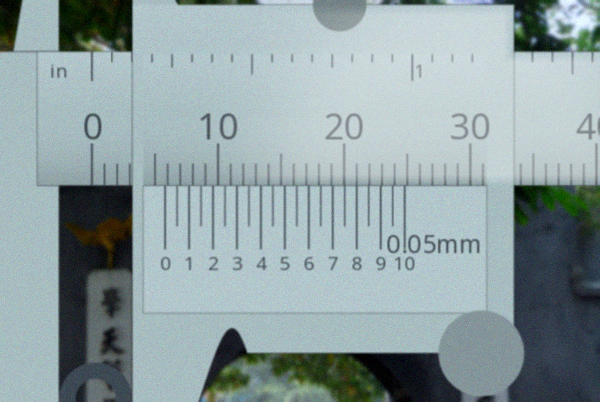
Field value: {"value": 5.8, "unit": "mm"}
